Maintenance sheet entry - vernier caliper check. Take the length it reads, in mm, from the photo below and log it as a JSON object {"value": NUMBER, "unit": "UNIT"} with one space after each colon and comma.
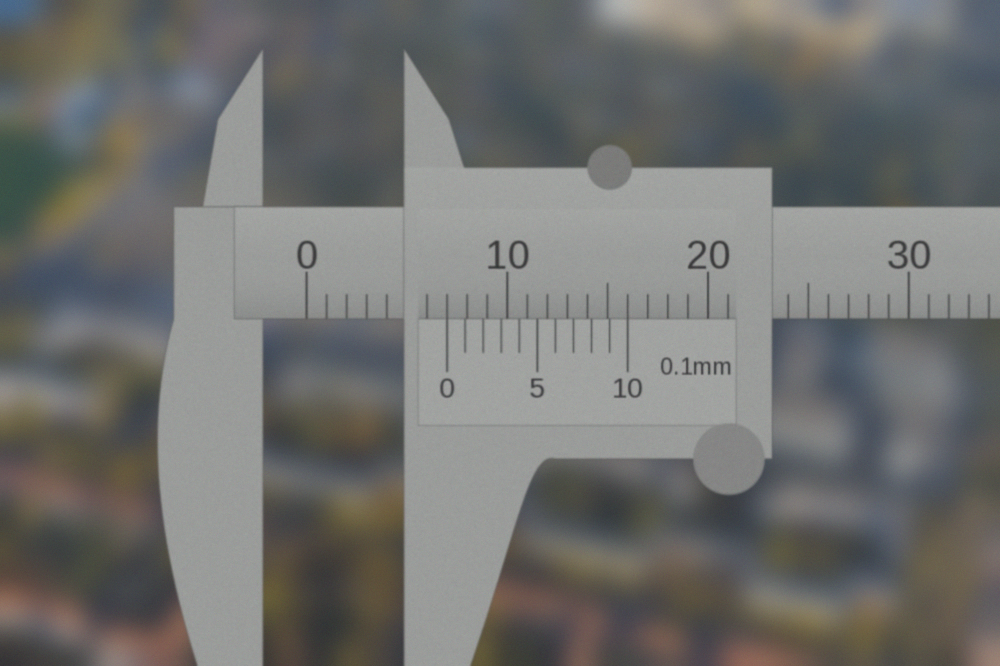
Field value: {"value": 7.0, "unit": "mm"}
